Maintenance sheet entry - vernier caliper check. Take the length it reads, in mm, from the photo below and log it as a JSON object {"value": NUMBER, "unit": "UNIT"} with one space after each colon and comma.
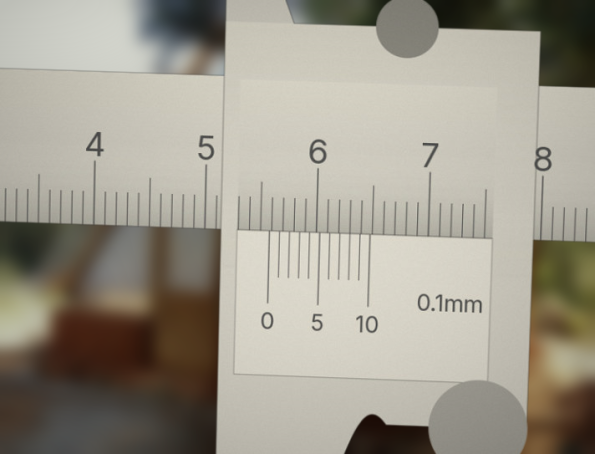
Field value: {"value": 55.8, "unit": "mm"}
